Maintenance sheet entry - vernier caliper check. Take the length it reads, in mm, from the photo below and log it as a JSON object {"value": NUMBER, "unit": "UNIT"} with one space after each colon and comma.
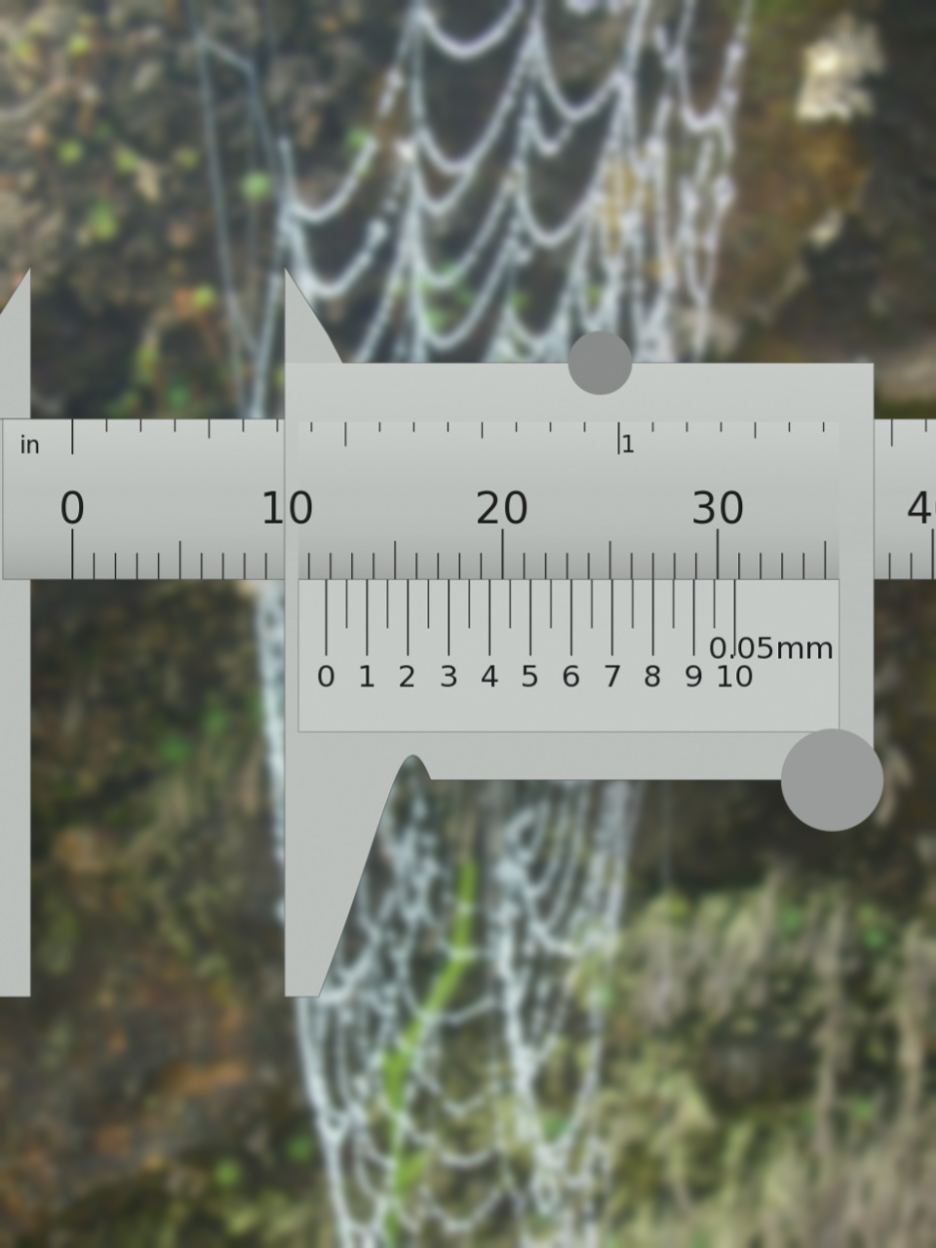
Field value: {"value": 11.8, "unit": "mm"}
